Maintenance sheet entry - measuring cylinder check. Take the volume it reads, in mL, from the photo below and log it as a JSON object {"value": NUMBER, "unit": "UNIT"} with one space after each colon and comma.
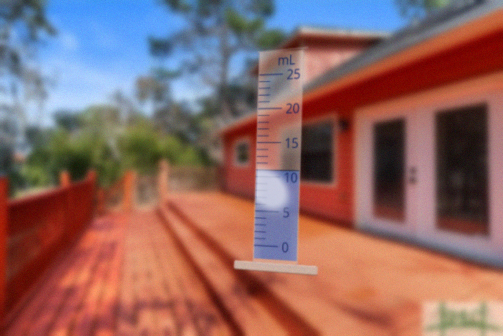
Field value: {"value": 11, "unit": "mL"}
